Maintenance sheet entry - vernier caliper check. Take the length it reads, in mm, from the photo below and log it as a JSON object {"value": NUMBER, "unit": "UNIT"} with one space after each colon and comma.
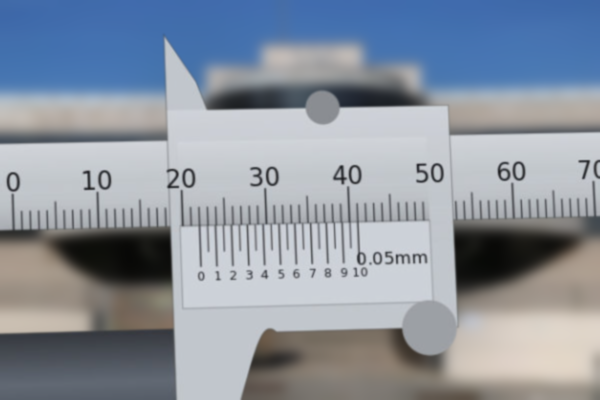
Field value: {"value": 22.0, "unit": "mm"}
